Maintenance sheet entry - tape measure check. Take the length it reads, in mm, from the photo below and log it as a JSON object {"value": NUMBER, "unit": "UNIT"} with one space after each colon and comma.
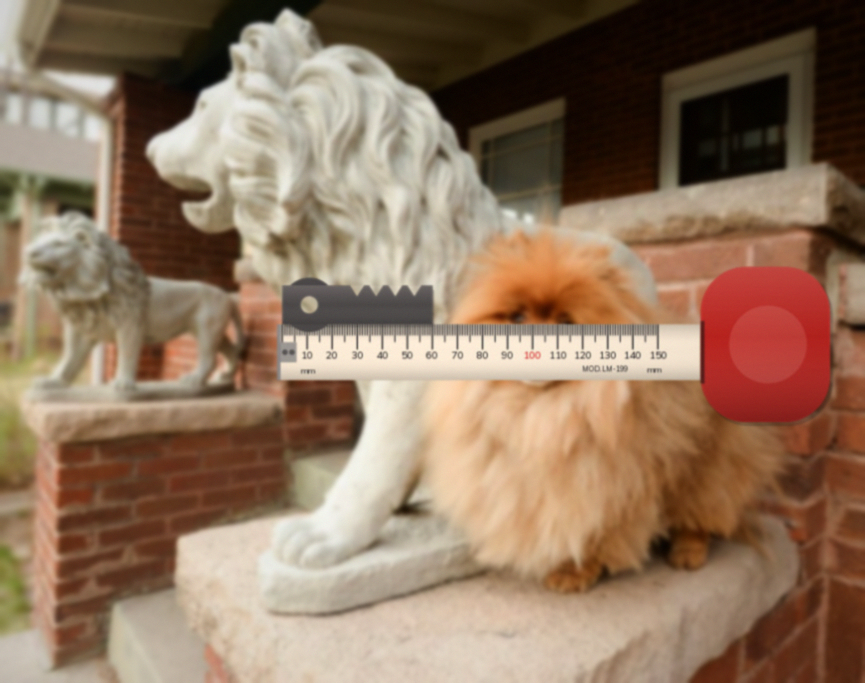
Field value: {"value": 60, "unit": "mm"}
